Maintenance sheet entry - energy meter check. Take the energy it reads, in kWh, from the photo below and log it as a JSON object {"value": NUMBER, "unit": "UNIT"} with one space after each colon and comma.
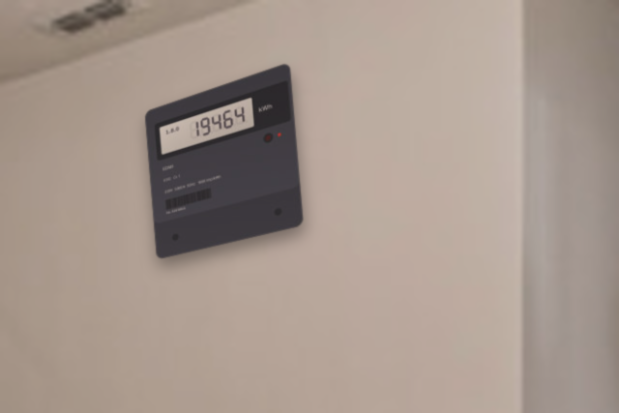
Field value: {"value": 19464, "unit": "kWh"}
